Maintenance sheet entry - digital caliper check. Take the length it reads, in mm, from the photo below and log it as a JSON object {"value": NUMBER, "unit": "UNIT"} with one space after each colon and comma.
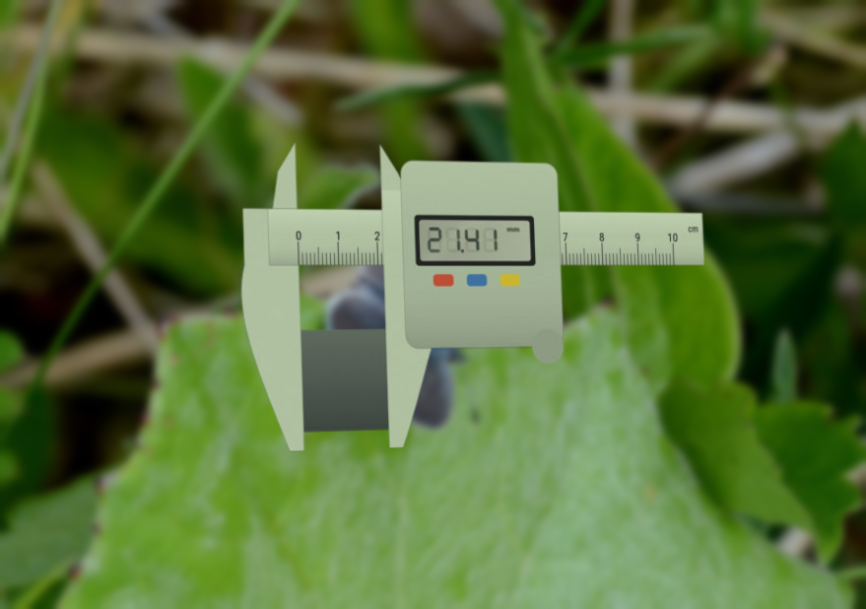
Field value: {"value": 21.41, "unit": "mm"}
